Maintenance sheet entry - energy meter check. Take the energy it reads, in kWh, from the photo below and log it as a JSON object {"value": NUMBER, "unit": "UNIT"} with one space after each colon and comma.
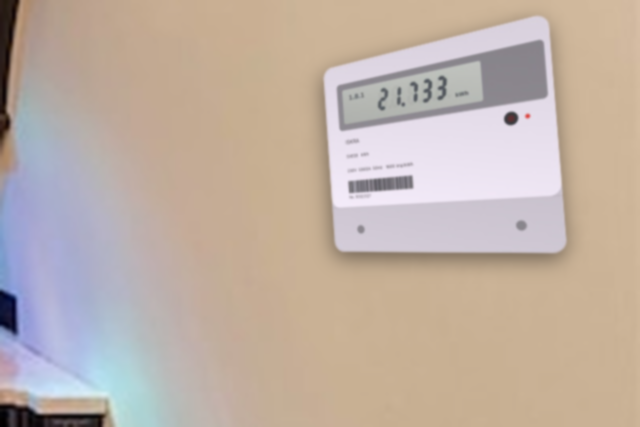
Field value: {"value": 21.733, "unit": "kWh"}
